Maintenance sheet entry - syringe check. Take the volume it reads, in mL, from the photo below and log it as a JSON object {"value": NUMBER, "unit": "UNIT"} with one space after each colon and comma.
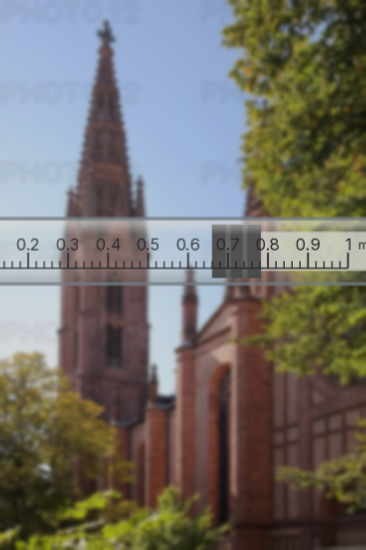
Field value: {"value": 0.66, "unit": "mL"}
